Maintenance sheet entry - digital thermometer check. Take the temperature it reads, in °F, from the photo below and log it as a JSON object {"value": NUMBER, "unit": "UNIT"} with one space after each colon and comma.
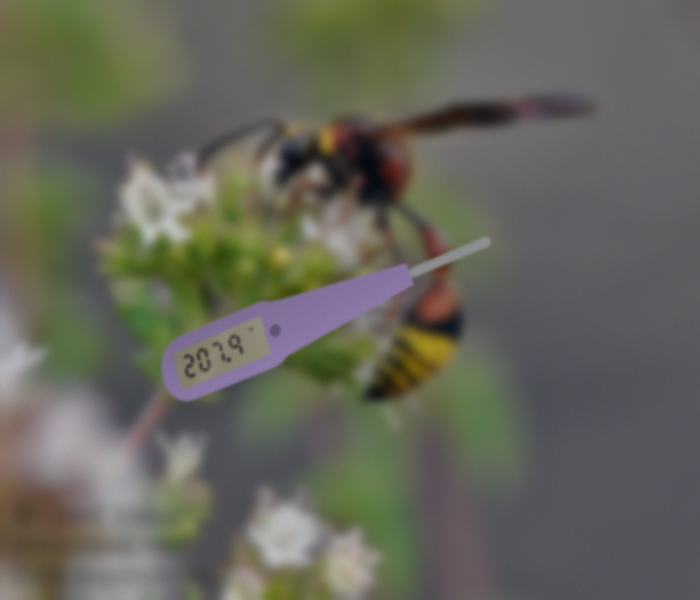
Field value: {"value": 207.9, "unit": "°F"}
